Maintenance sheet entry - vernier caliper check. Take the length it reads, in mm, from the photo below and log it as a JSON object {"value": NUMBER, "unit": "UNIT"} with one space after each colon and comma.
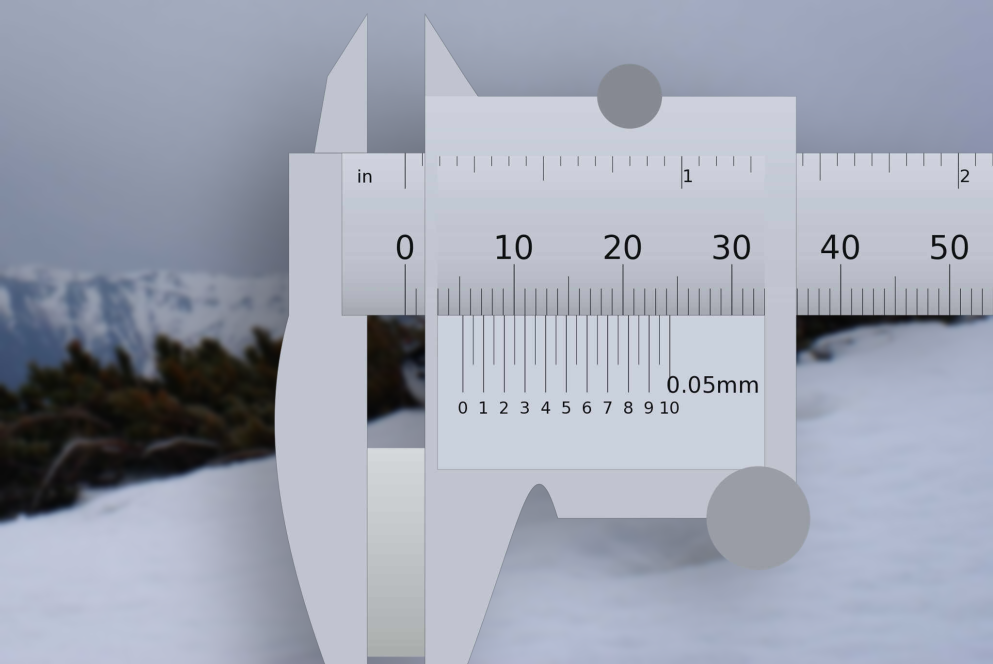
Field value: {"value": 5.3, "unit": "mm"}
